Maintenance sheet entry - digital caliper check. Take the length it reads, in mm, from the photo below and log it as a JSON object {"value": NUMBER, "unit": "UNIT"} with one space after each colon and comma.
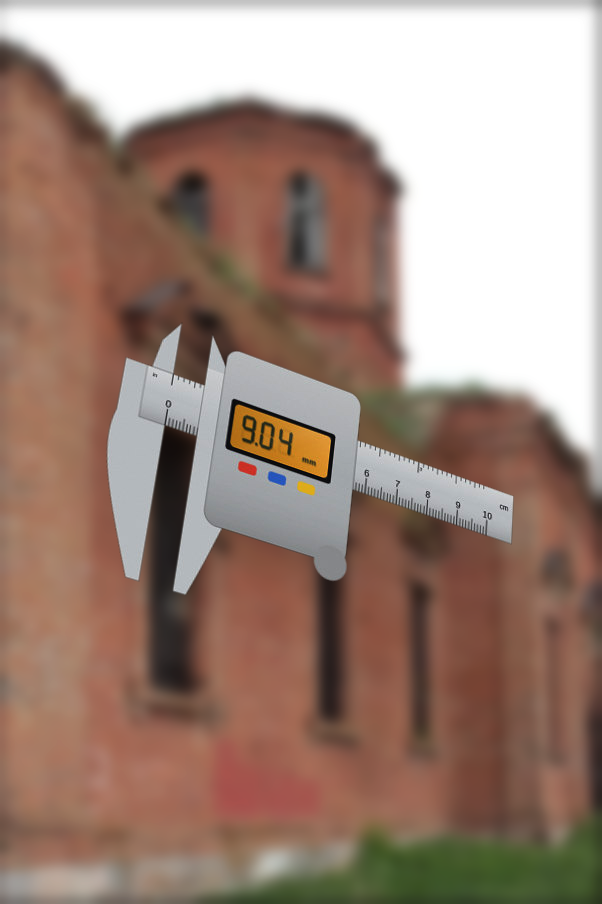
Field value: {"value": 9.04, "unit": "mm"}
